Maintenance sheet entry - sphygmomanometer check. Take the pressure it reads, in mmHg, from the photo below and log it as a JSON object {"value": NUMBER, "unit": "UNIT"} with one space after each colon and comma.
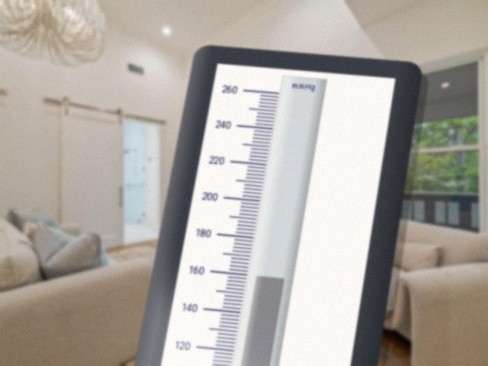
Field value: {"value": 160, "unit": "mmHg"}
